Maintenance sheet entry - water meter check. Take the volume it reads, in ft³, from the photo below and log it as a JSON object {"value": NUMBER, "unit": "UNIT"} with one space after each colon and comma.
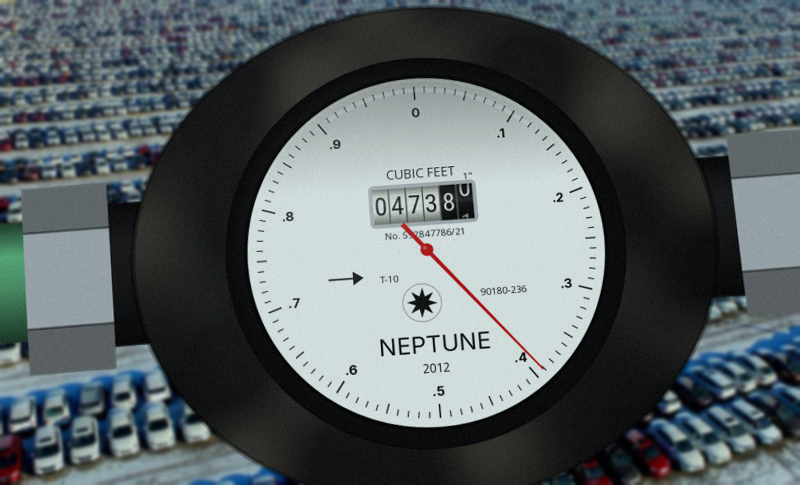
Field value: {"value": 47380.39, "unit": "ft³"}
